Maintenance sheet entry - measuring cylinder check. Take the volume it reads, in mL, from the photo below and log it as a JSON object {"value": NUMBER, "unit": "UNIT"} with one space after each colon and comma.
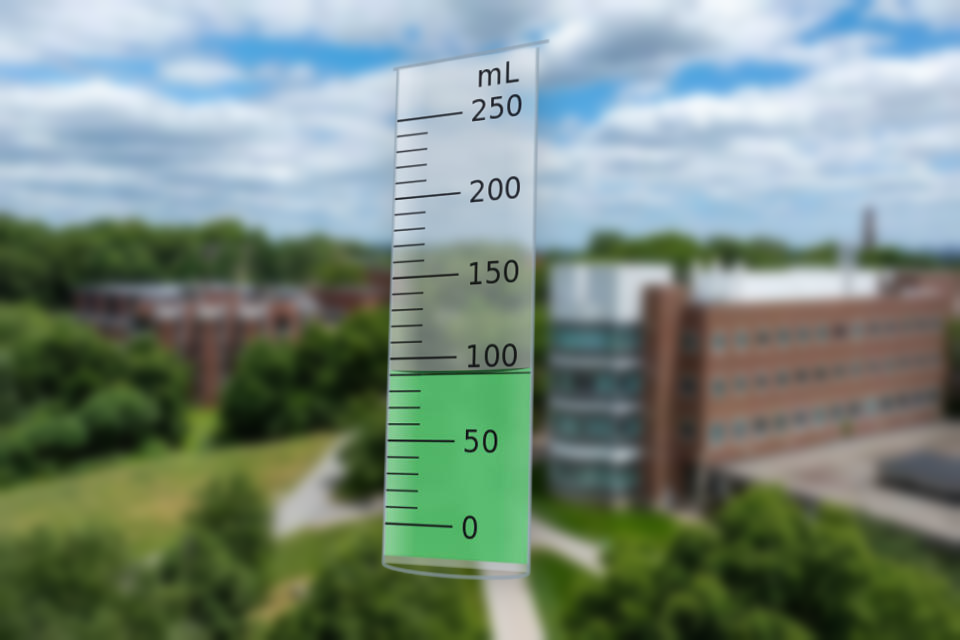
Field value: {"value": 90, "unit": "mL"}
